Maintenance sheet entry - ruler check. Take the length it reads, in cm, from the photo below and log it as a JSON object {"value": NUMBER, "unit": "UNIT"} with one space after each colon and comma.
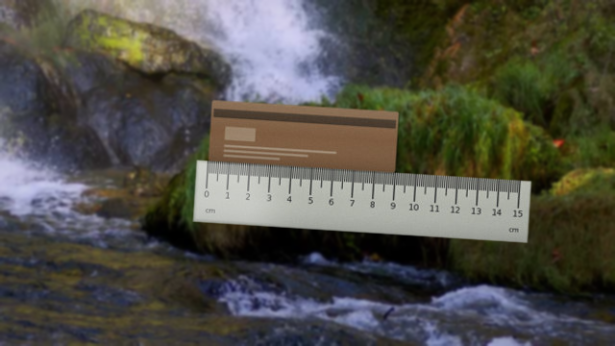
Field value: {"value": 9, "unit": "cm"}
